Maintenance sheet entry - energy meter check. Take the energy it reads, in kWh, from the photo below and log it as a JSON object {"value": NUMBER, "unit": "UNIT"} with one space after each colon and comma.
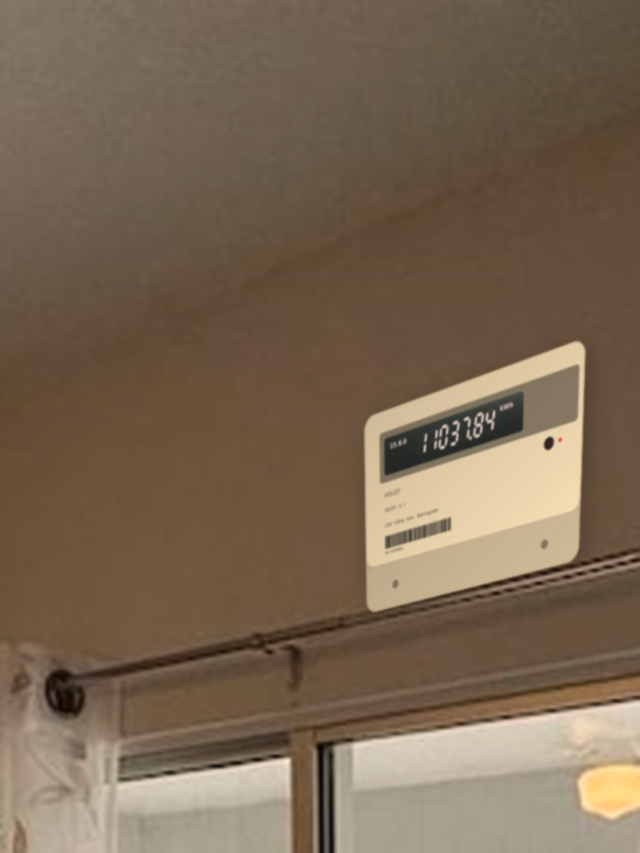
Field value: {"value": 11037.84, "unit": "kWh"}
